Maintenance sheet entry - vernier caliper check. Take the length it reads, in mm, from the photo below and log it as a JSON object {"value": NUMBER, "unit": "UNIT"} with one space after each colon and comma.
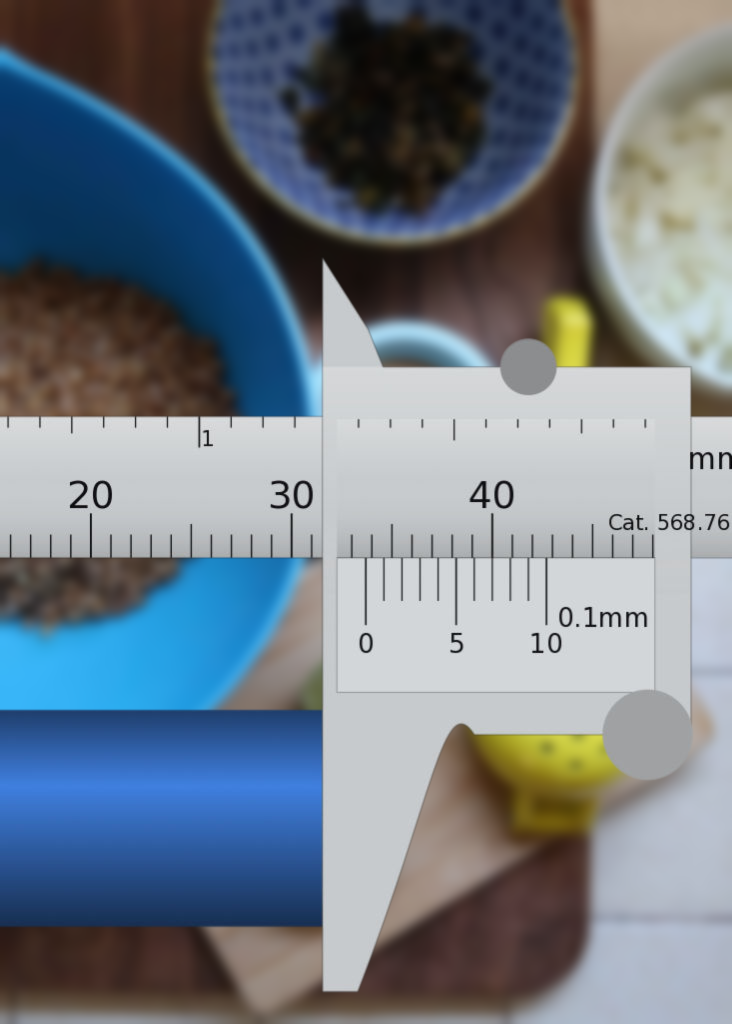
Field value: {"value": 33.7, "unit": "mm"}
